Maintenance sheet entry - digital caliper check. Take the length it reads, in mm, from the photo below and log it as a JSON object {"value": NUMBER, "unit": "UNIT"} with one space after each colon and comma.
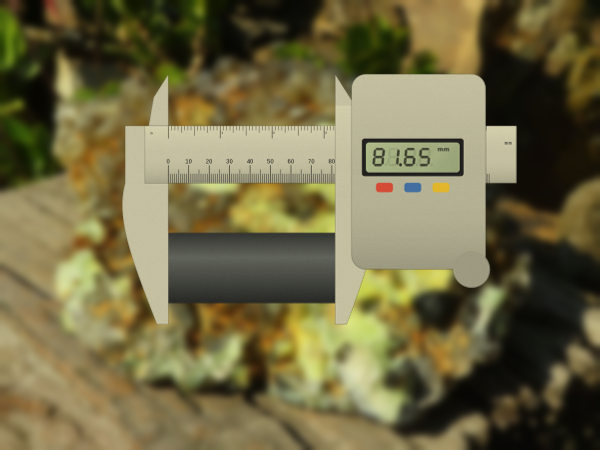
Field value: {"value": 81.65, "unit": "mm"}
